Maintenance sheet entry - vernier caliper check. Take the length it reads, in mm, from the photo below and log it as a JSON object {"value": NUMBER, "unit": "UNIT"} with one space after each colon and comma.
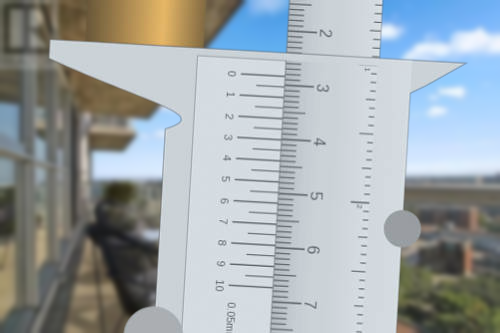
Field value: {"value": 28.4, "unit": "mm"}
